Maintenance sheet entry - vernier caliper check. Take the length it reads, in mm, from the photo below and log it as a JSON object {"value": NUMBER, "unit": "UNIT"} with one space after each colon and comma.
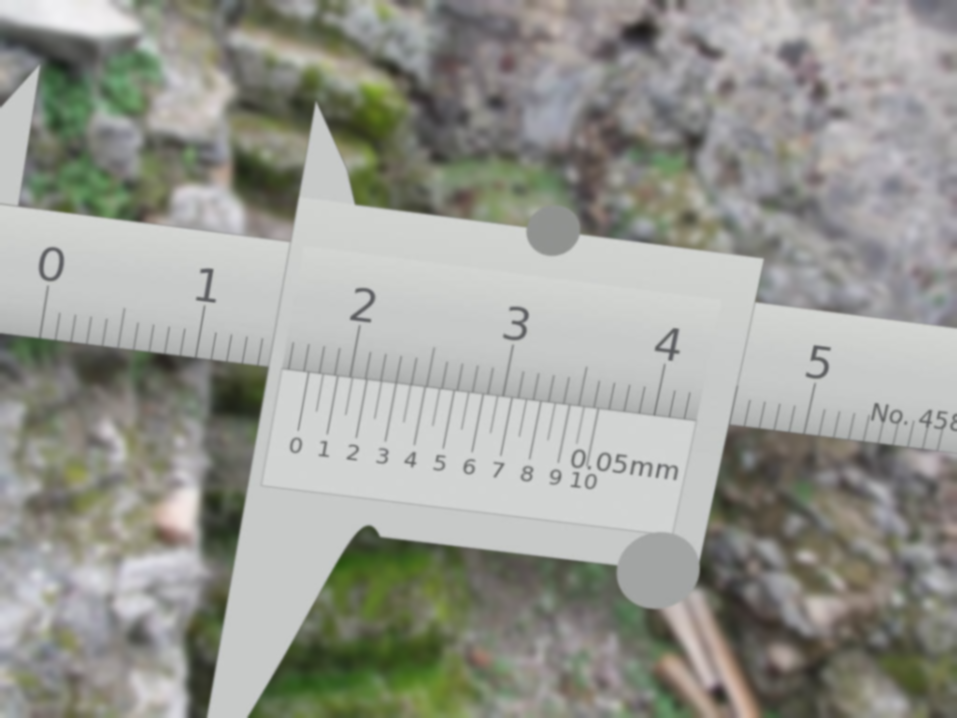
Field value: {"value": 17.3, "unit": "mm"}
